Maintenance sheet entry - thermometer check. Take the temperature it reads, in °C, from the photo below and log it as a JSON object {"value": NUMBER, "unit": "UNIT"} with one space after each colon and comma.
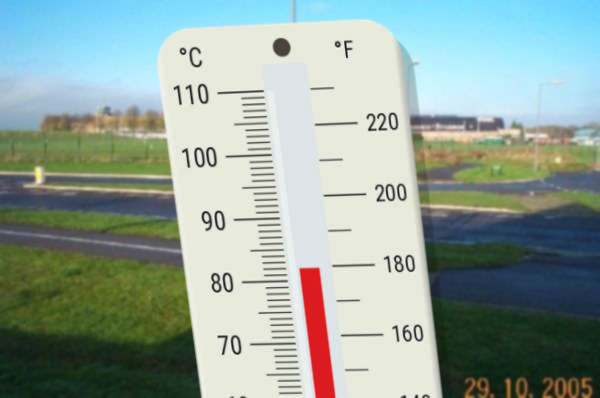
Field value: {"value": 82, "unit": "°C"}
